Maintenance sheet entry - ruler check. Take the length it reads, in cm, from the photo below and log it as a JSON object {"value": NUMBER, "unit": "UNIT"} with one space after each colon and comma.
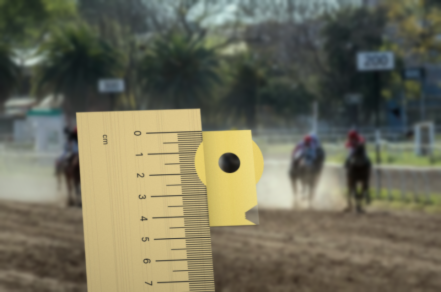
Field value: {"value": 4.5, "unit": "cm"}
